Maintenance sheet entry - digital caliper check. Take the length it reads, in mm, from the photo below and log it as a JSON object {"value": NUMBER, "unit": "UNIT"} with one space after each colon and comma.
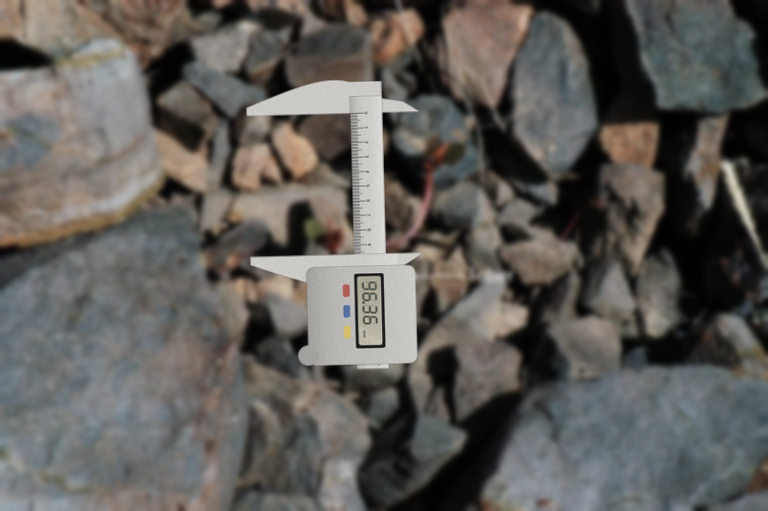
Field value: {"value": 96.36, "unit": "mm"}
